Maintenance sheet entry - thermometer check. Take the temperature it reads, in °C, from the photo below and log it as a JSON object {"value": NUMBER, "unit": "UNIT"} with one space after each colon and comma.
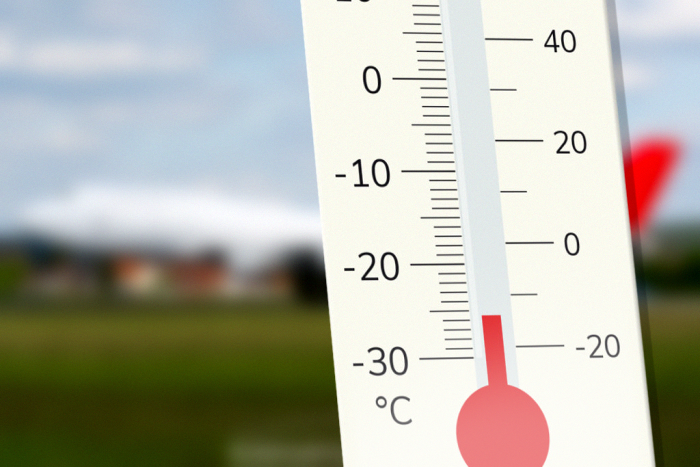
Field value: {"value": -25.5, "unit": "°C"}
